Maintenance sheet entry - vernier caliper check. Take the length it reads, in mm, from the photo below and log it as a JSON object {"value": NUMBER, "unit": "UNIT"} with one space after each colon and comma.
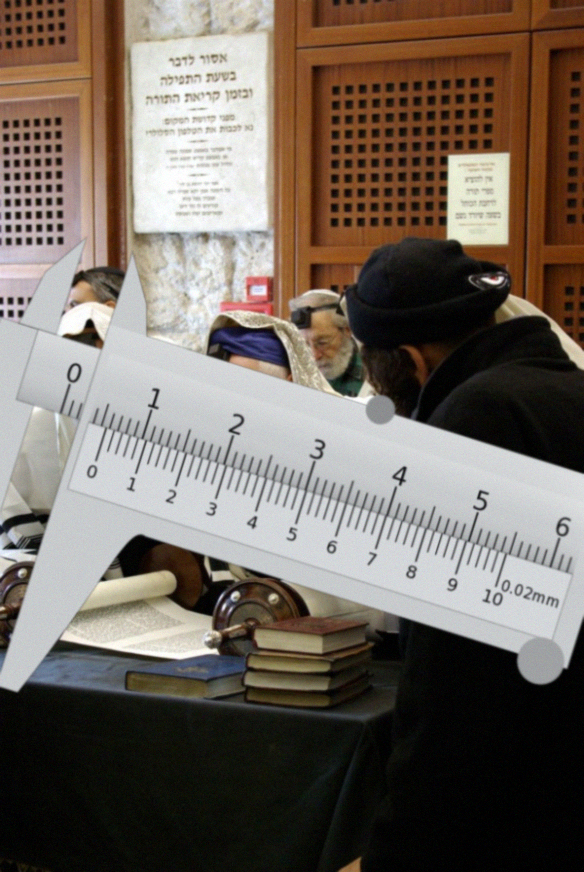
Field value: {"value": 5.6, "unit": "mm"}
